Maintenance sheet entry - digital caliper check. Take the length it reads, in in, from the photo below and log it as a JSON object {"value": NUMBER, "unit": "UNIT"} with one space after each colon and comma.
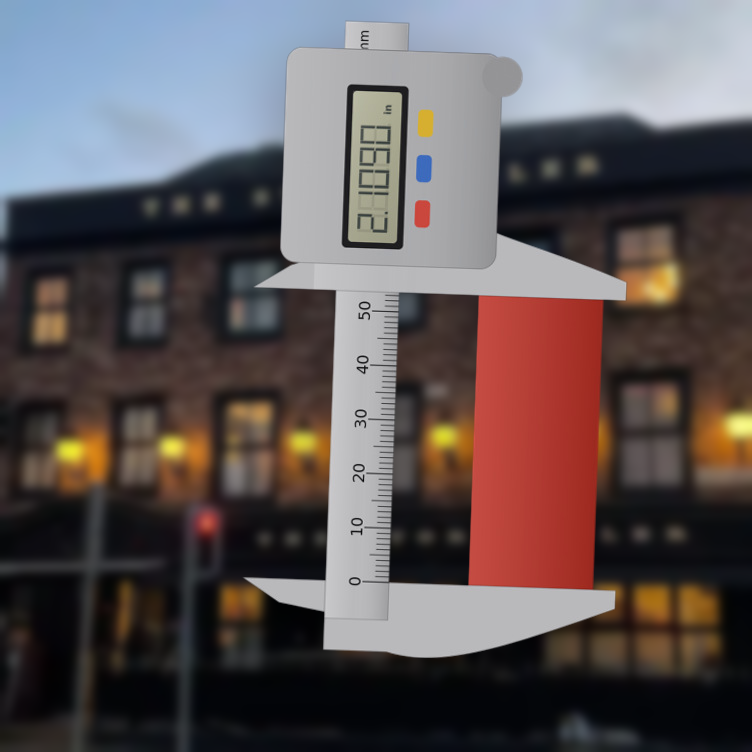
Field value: {"value": 2.1090, "unit": "in"}
